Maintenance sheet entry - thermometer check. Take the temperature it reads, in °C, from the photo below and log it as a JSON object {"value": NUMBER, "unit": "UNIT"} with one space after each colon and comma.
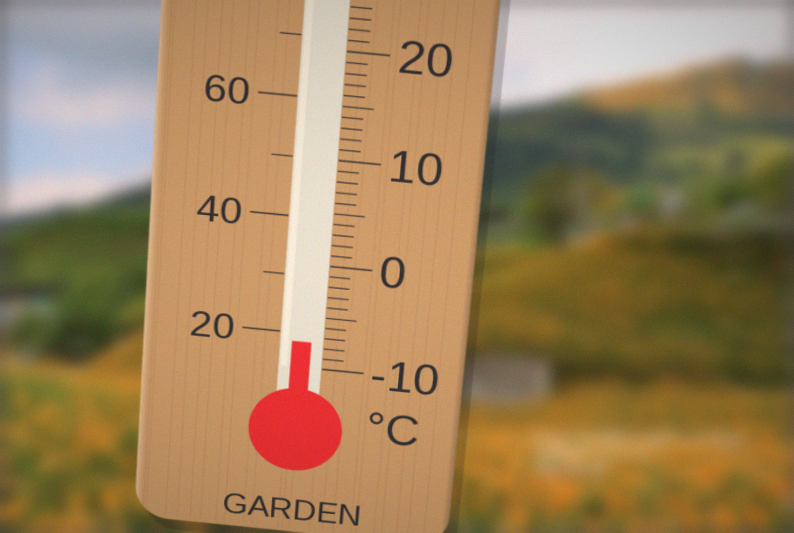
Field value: {"value": -7.5, "unit": "°C"}
